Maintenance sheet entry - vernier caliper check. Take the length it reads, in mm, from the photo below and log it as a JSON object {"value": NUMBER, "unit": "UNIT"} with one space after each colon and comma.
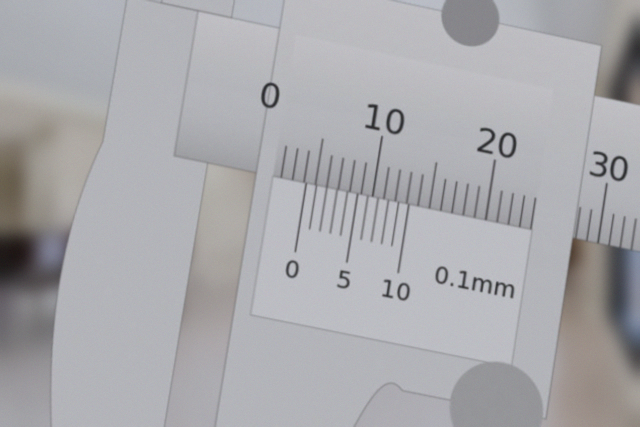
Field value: {"value": 4.2, "unit": "mm"}
